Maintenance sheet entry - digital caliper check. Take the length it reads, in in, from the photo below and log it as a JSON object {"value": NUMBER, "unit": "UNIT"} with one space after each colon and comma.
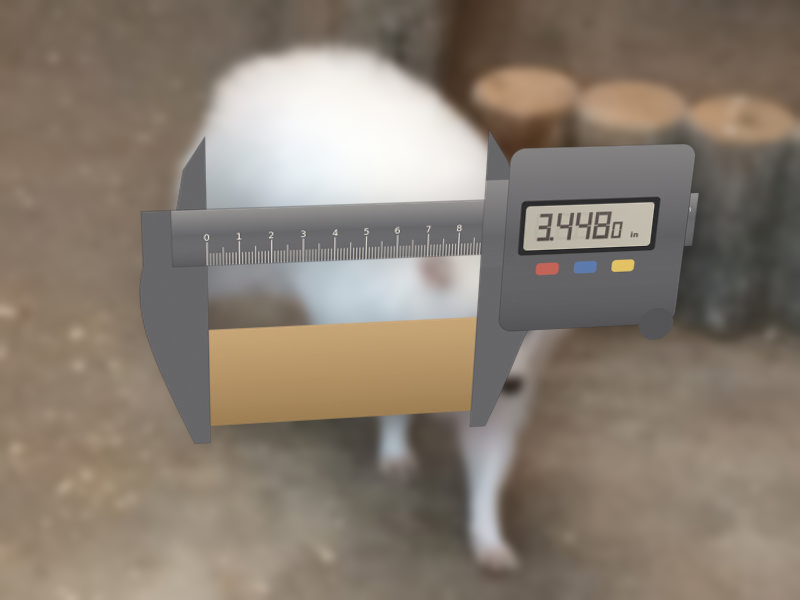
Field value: {"value": 3.4480, "unit": "in"}
